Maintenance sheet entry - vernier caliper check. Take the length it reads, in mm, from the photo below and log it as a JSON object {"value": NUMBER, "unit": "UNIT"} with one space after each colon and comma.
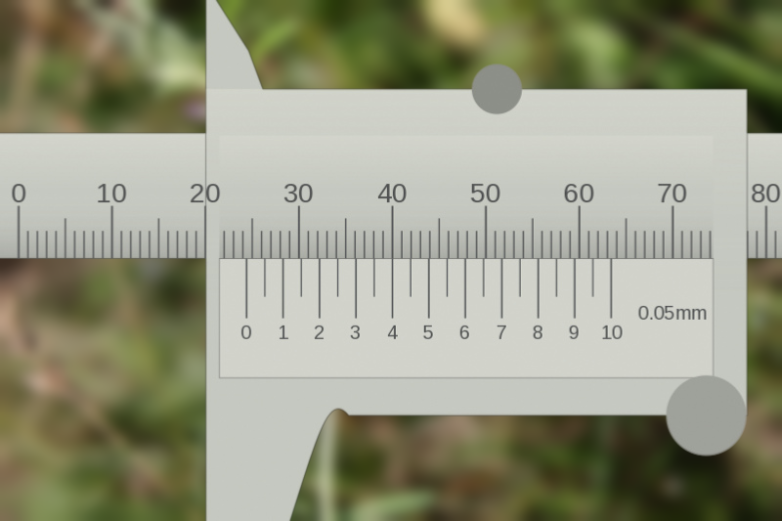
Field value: {"value": 24.4, "unit": "mm"}
